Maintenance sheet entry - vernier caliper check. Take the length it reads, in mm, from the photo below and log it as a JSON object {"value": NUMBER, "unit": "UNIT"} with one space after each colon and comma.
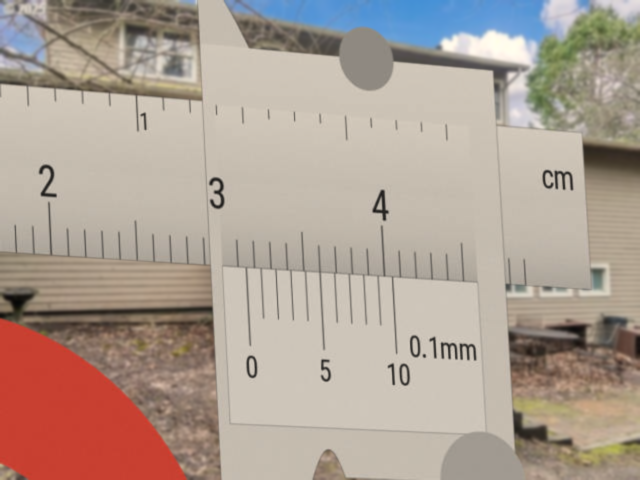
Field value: {"value": 31.5, "unit": "mm"}
